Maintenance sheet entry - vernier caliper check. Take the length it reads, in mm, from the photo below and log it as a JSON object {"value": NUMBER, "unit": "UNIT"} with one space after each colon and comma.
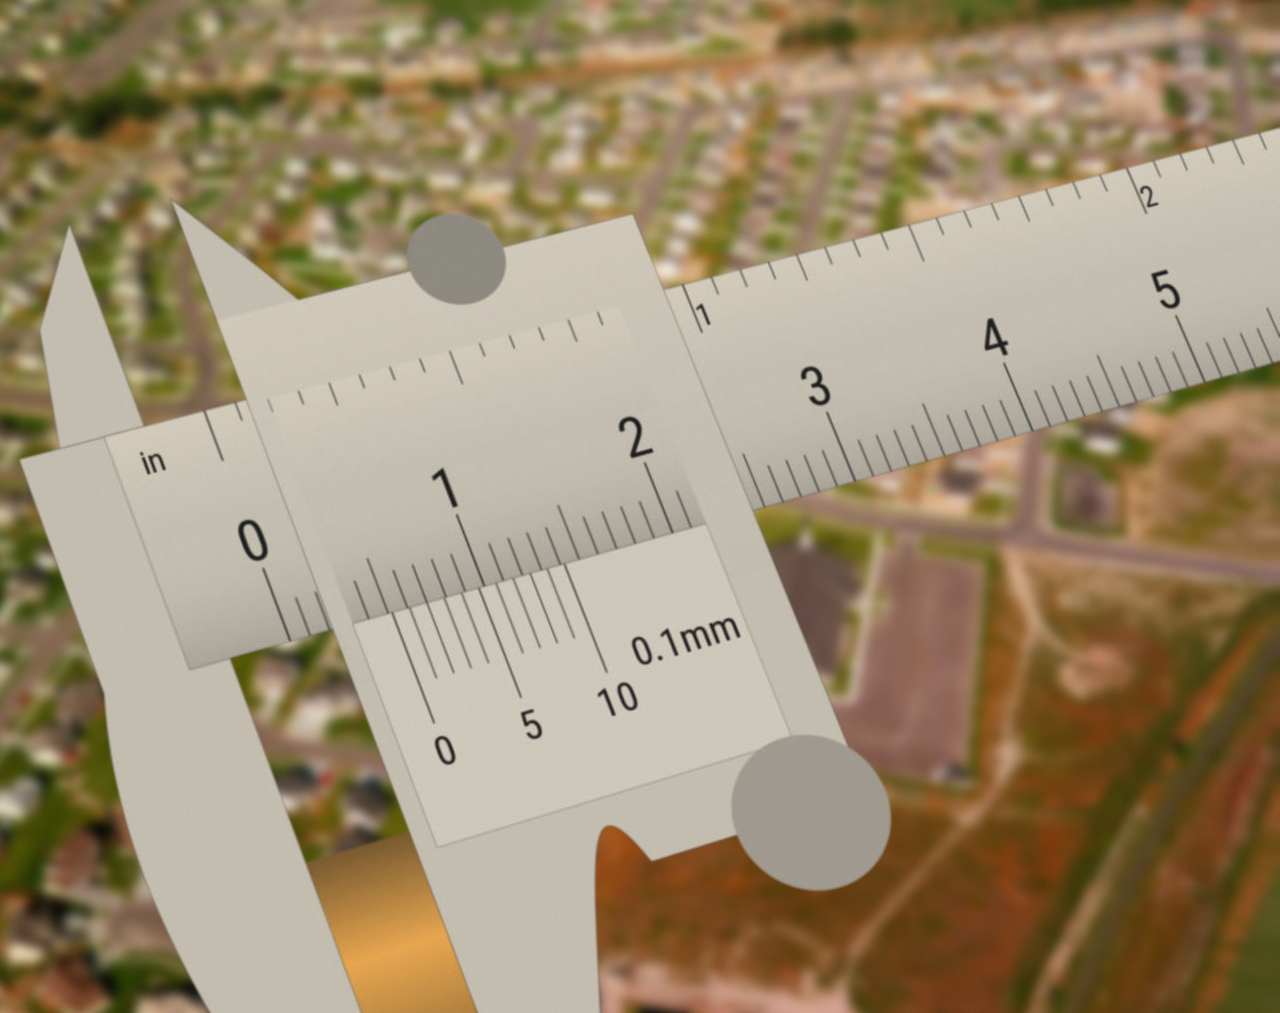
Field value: {"value": 5.2, "unit": "mm"}
